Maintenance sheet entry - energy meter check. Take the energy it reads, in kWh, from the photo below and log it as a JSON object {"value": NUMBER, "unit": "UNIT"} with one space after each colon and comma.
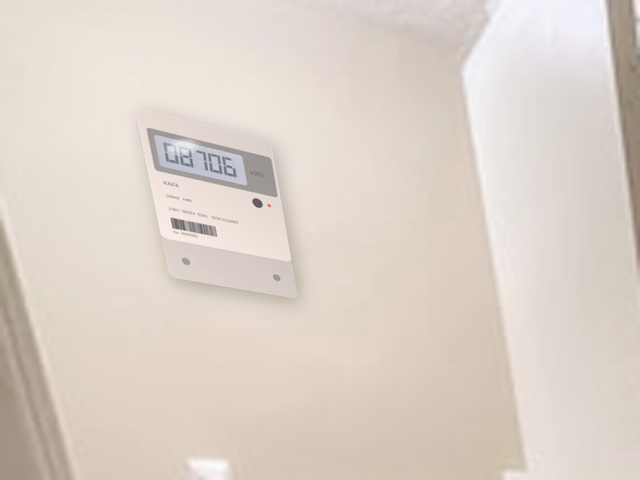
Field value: {"value": 8706, "unit": "kWh"}
